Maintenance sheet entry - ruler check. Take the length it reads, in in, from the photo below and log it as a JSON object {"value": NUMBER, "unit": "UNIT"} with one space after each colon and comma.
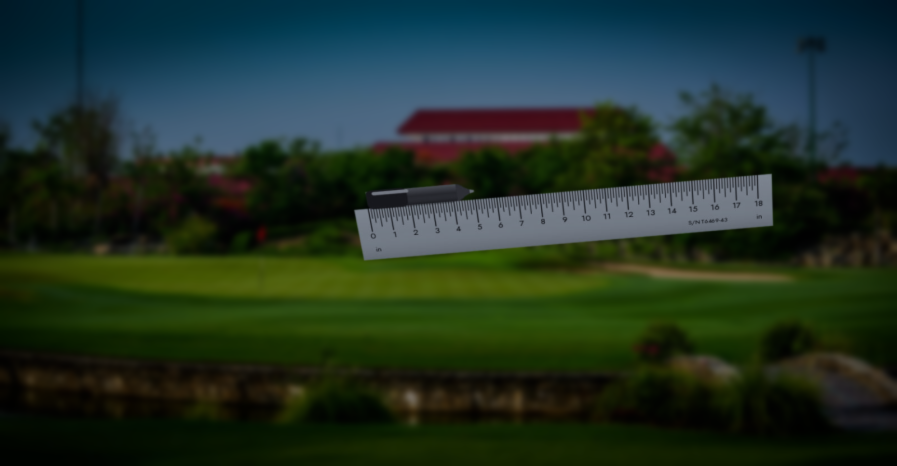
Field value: {"value": 5, "unit": "in"}
